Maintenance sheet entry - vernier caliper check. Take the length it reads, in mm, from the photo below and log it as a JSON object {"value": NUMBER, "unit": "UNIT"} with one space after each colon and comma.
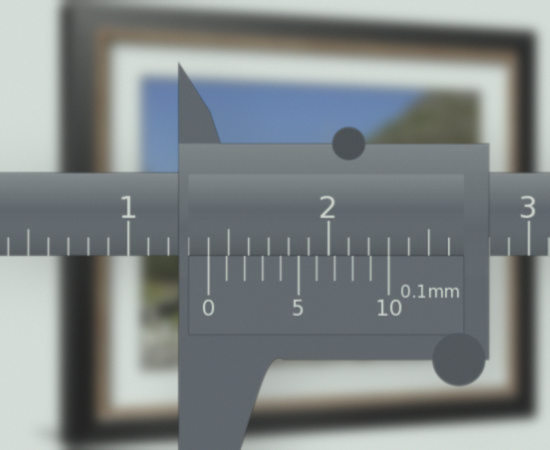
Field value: {"value": 14.0, "unit": "mm"}
